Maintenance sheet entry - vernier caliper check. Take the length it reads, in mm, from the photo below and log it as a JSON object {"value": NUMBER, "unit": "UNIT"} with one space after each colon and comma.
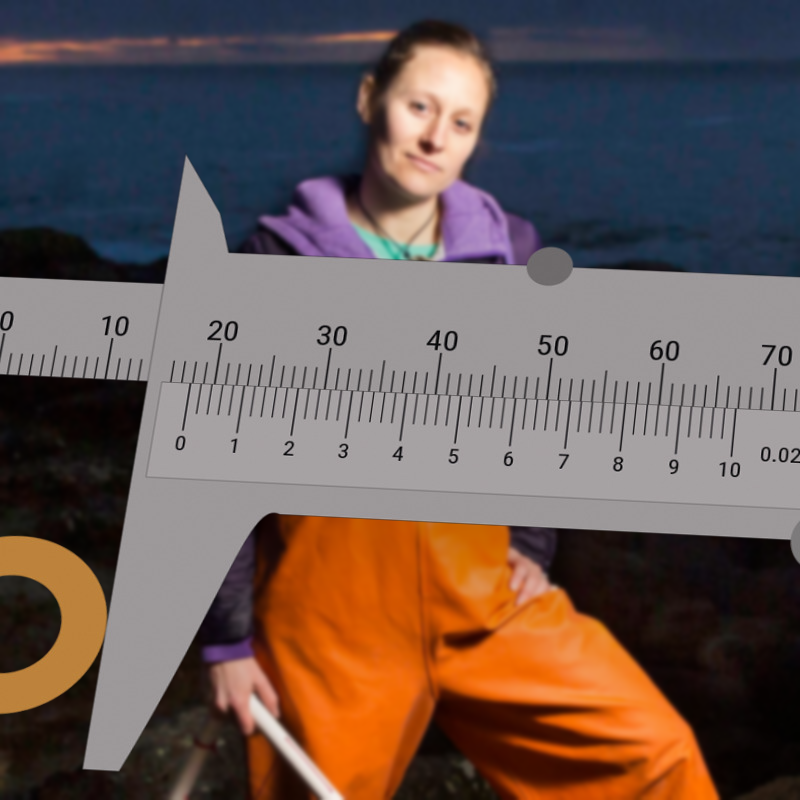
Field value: {"value": 17.8, "unit": "mm"}
